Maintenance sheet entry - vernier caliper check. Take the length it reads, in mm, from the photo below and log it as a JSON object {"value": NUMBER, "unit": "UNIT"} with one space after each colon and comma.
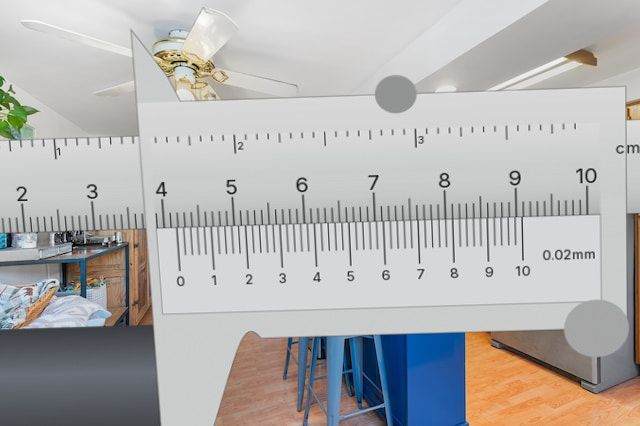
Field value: {"value": 41.8, "unit": "mm"}
